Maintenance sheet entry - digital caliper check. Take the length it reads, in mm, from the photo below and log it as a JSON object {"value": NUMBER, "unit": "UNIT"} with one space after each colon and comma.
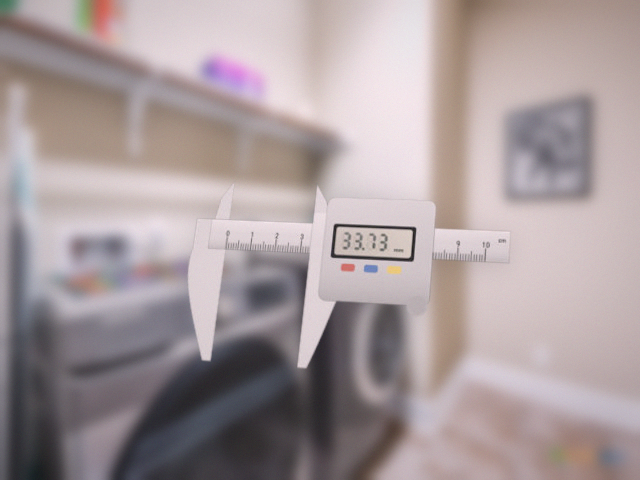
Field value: {"value": 33.73, "unit": "mm"}
